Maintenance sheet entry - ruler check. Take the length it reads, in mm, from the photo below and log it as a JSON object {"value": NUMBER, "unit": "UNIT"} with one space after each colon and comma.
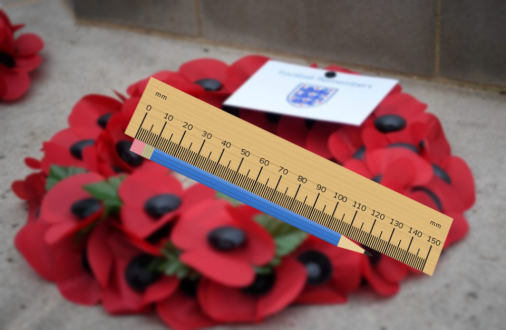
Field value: {"value": 125, "unit": "mm"}
